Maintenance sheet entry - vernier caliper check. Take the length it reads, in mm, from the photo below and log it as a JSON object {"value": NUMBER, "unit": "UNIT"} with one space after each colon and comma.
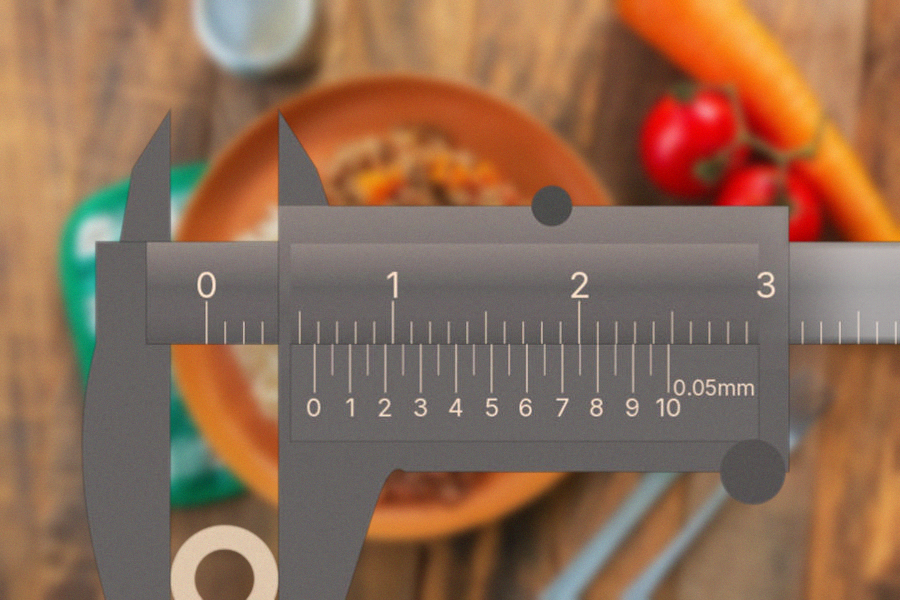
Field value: {"value": 5.8, "unit": "mm"}
